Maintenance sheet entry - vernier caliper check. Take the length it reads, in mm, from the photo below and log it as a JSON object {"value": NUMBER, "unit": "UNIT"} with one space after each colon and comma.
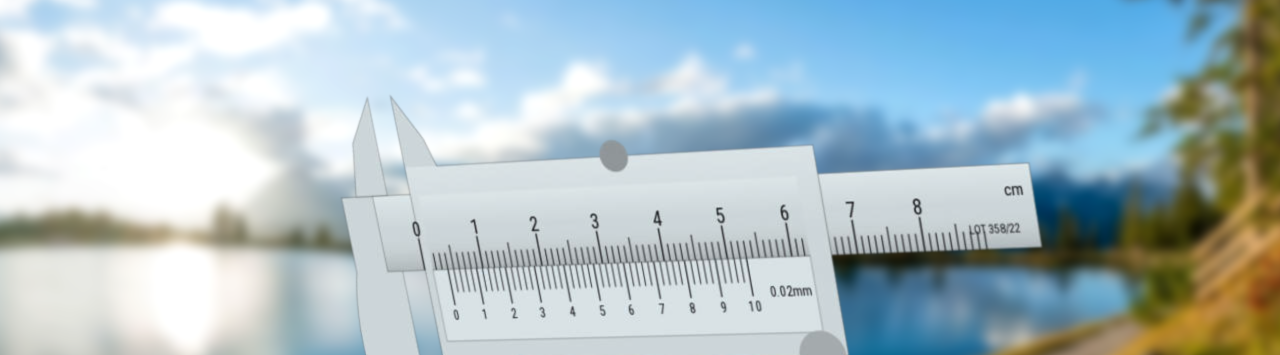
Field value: {"value": 4.0, "unit": "mm"}
